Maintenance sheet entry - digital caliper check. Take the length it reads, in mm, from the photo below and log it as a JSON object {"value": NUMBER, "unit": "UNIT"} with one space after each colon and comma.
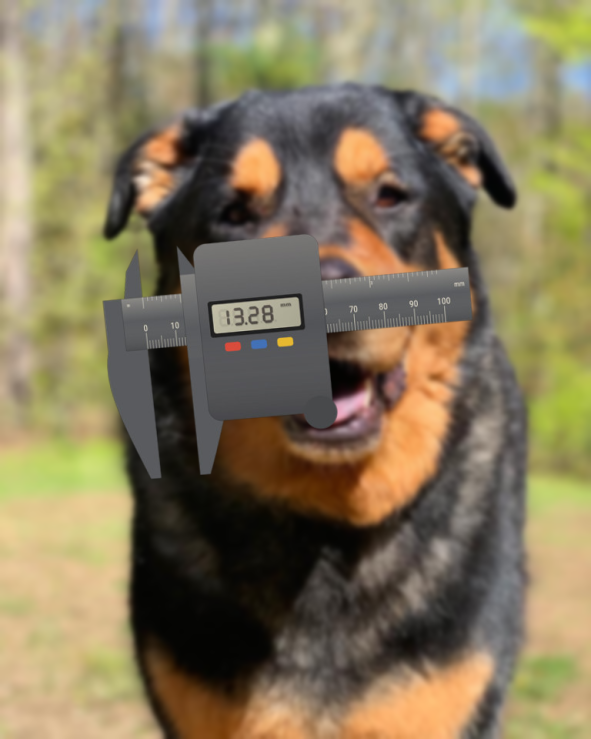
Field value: {"value": 13.28, "unit": "mm"}
